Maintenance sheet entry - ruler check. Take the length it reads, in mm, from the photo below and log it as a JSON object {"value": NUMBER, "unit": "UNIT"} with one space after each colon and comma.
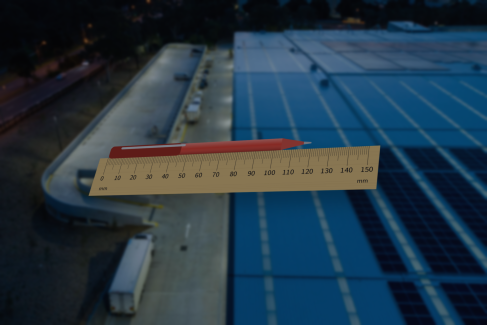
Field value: {"value": 120, "unit": "mm"}
